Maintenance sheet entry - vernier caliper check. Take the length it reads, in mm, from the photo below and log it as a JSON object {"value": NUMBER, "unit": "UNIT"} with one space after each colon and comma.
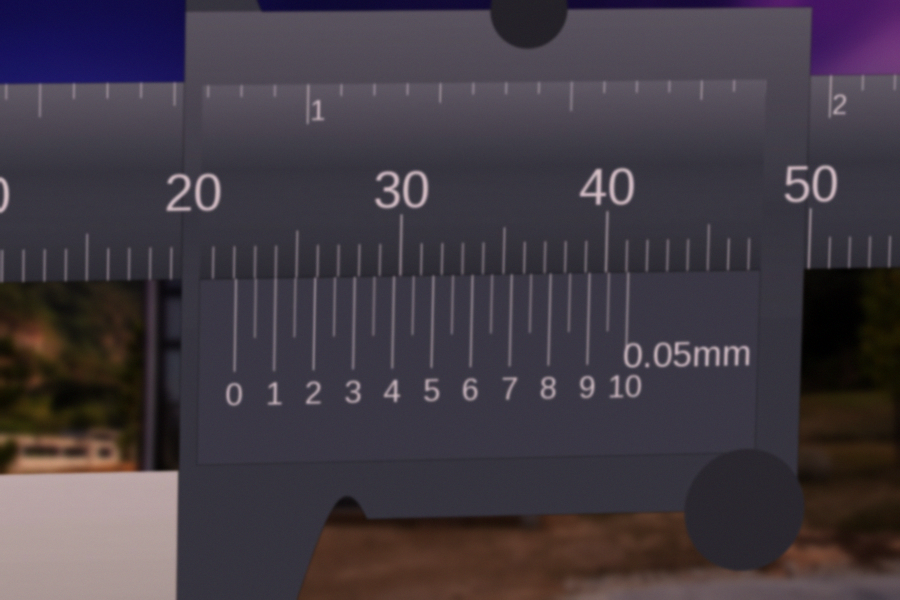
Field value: {"value": 22.1, "unit": "mm"}
